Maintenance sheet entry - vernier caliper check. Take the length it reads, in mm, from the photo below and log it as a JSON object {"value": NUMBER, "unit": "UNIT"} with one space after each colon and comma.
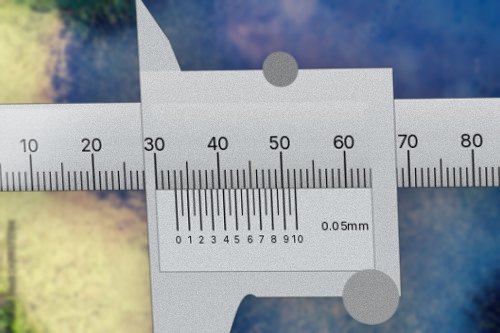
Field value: {"value": 33.0, "unit": "mm"}
